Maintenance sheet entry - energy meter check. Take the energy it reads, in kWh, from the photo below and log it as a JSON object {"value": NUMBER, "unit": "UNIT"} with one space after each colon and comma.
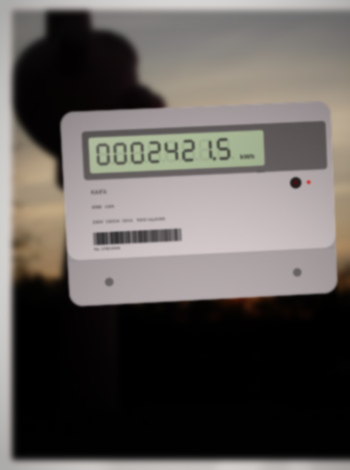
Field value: {"value": 2421.5, "unit": "kWh"}
